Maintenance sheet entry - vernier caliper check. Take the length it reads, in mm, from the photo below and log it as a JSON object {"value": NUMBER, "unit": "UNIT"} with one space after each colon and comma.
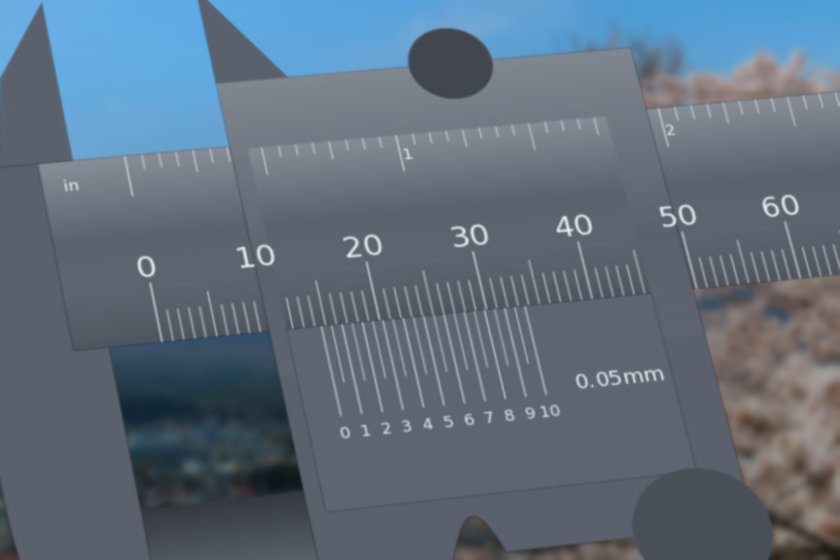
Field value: {"value": 14.6, "unit": "mm"}
